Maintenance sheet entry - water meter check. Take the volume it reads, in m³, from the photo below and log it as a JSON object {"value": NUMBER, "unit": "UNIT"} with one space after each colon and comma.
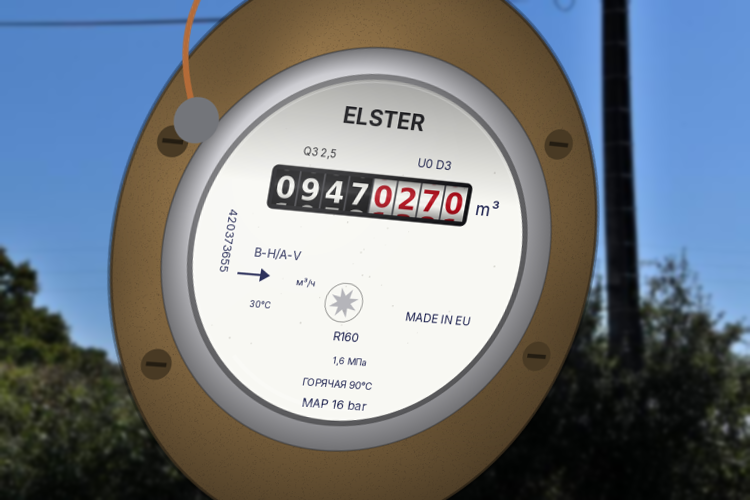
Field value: {"value": 947.0270, "unit": "m³"}
